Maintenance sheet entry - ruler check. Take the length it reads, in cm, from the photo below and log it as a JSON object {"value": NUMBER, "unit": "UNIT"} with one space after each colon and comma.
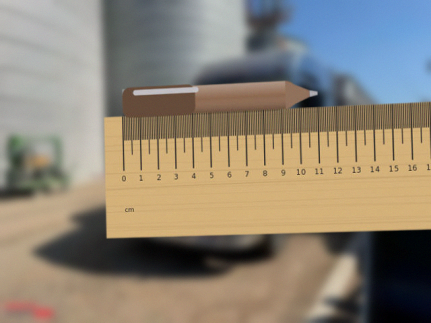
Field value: {"value": 11, "unit": "cm"}
